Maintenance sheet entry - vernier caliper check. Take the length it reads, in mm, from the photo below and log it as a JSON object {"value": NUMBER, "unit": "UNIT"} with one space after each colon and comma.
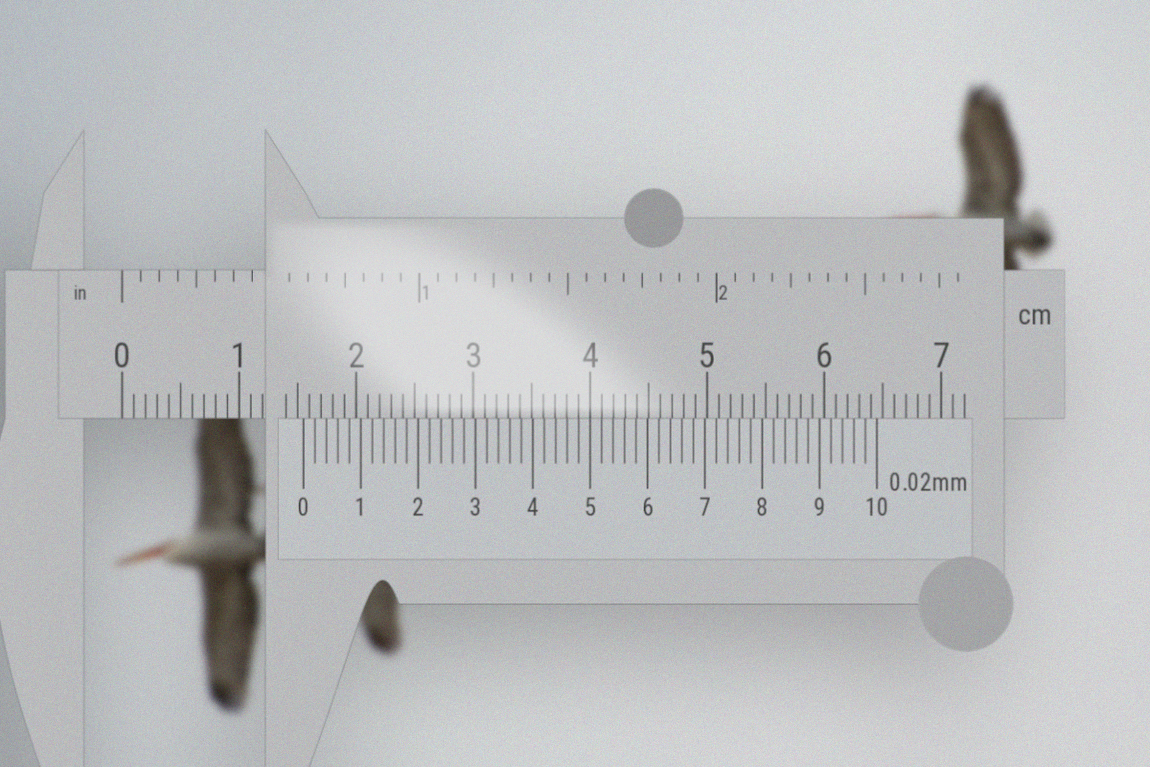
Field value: {"value": 15.5, "unit": "mm"}
